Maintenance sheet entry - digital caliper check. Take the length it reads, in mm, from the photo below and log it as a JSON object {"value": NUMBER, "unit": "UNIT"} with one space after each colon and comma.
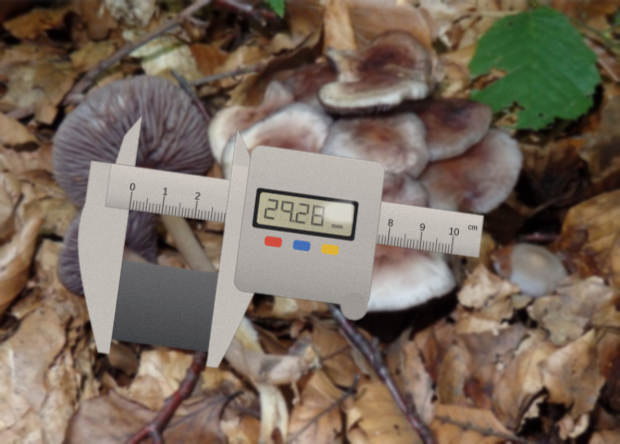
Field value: {"value": 29.28, "unit": "mm"}
